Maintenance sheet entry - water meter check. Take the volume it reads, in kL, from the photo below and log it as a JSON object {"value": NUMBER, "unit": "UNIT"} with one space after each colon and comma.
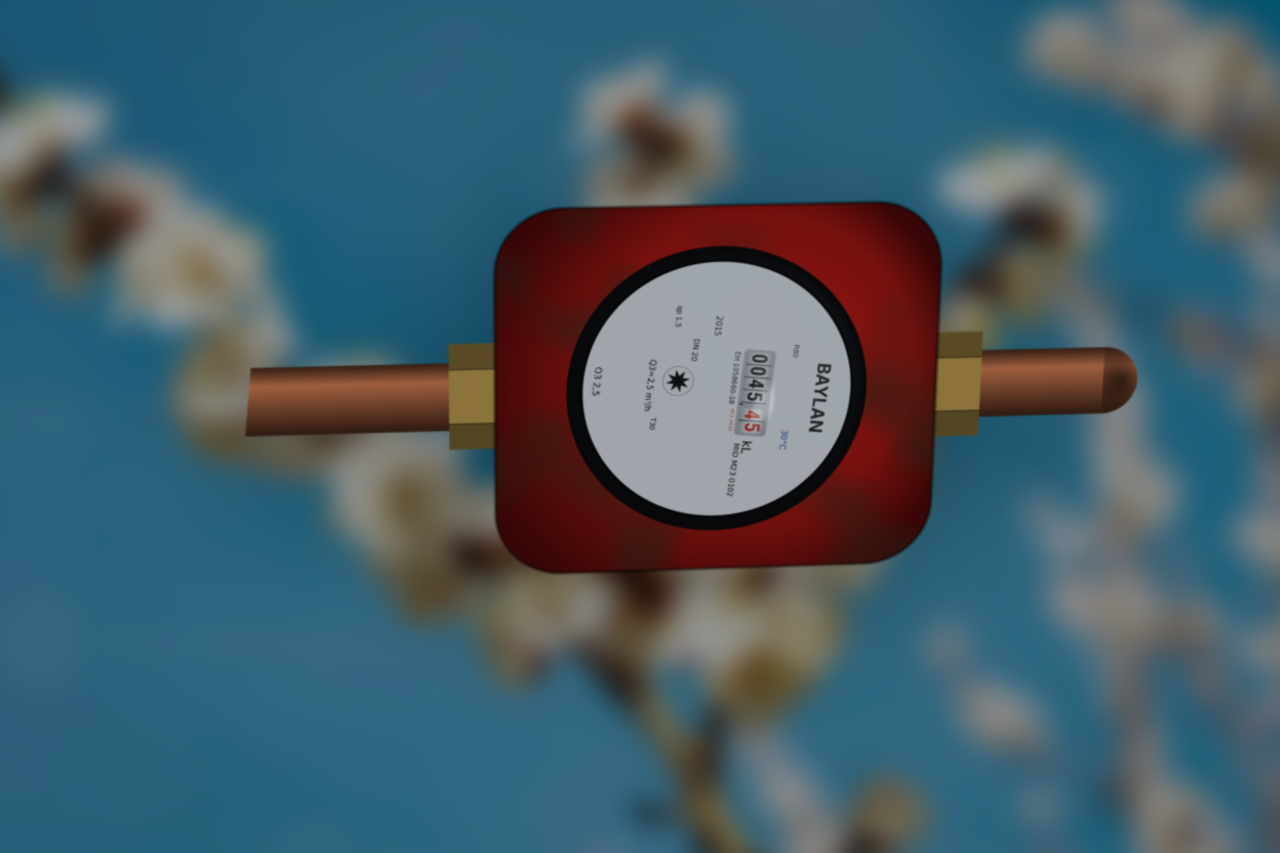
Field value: {"value": 45.45, "unit": "kL"}
